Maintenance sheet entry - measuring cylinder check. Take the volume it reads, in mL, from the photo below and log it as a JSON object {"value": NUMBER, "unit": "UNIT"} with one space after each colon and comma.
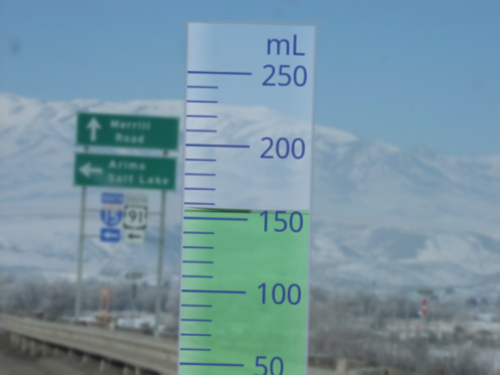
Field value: {"value": 155, "unit": "mL"}
